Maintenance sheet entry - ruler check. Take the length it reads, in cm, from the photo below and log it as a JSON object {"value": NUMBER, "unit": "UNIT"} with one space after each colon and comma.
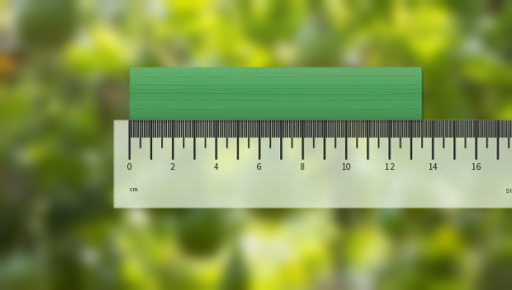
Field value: {"value": 13.5, "unit": "cm"}
